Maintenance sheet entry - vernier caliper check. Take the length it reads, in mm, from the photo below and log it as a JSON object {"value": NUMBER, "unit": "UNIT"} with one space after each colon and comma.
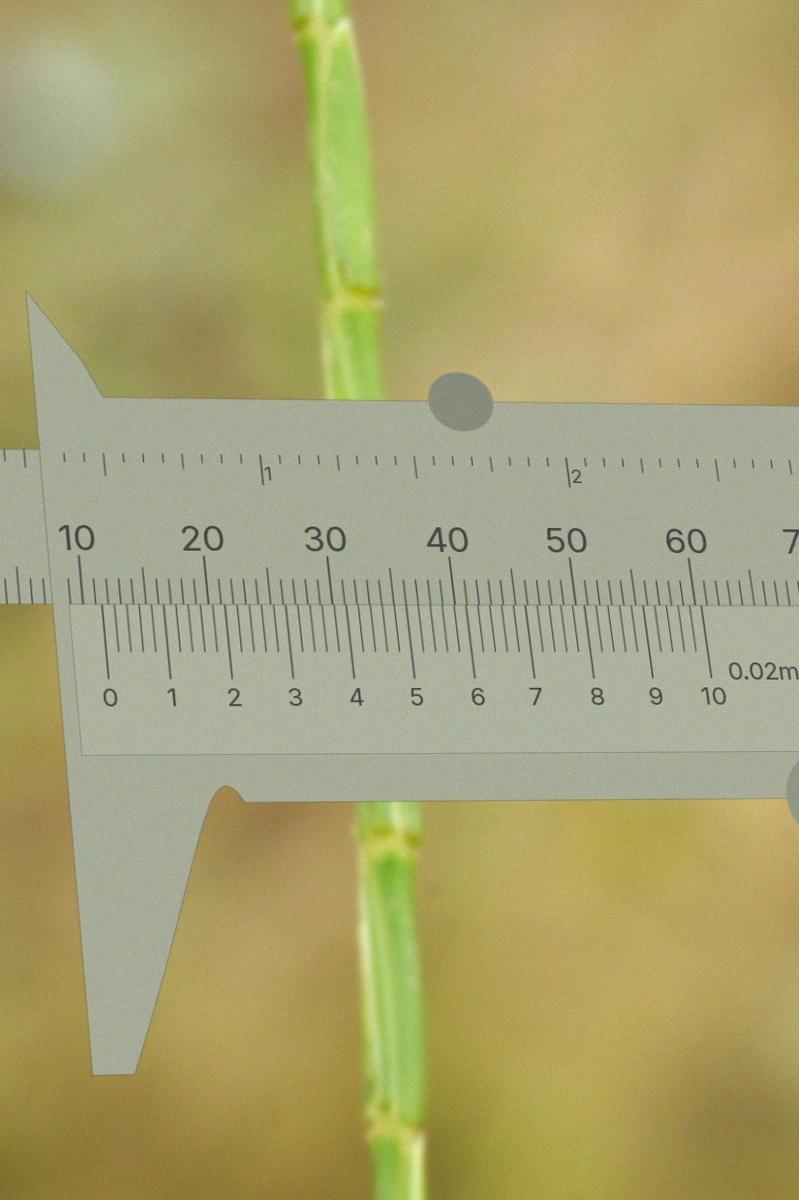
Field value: {"value": 11.5, "unit": "mm"}
